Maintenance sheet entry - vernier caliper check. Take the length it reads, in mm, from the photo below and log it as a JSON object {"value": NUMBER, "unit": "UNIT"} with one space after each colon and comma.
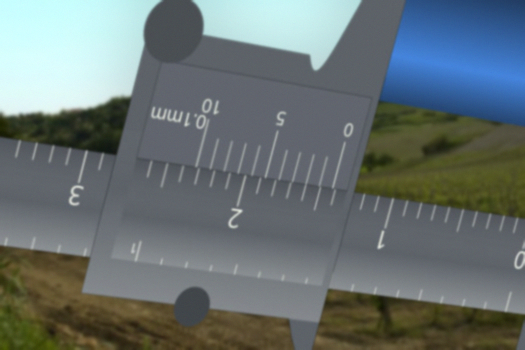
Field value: {"value": 14.2, "unit": "mm"}
